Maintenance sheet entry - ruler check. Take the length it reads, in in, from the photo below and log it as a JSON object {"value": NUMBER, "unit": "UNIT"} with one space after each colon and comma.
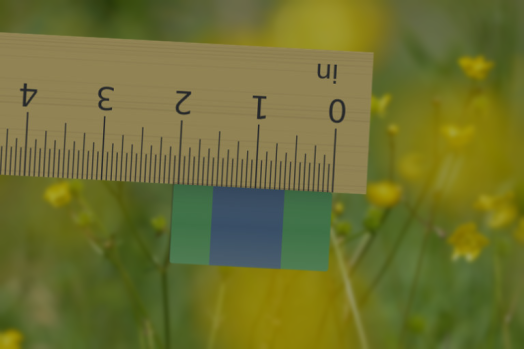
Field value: {"value": 2.0625, "unit": "in"}
